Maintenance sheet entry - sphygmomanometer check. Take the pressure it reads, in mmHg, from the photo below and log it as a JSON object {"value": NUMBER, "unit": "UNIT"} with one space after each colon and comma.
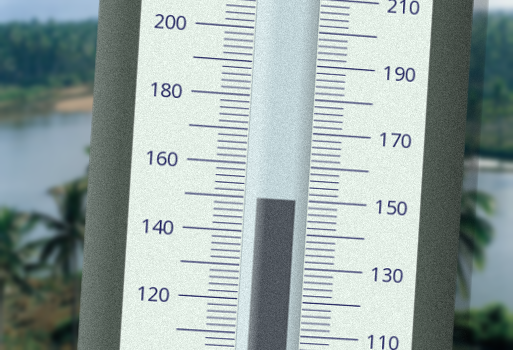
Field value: {"value": 150, "unit": "mmHg"}
